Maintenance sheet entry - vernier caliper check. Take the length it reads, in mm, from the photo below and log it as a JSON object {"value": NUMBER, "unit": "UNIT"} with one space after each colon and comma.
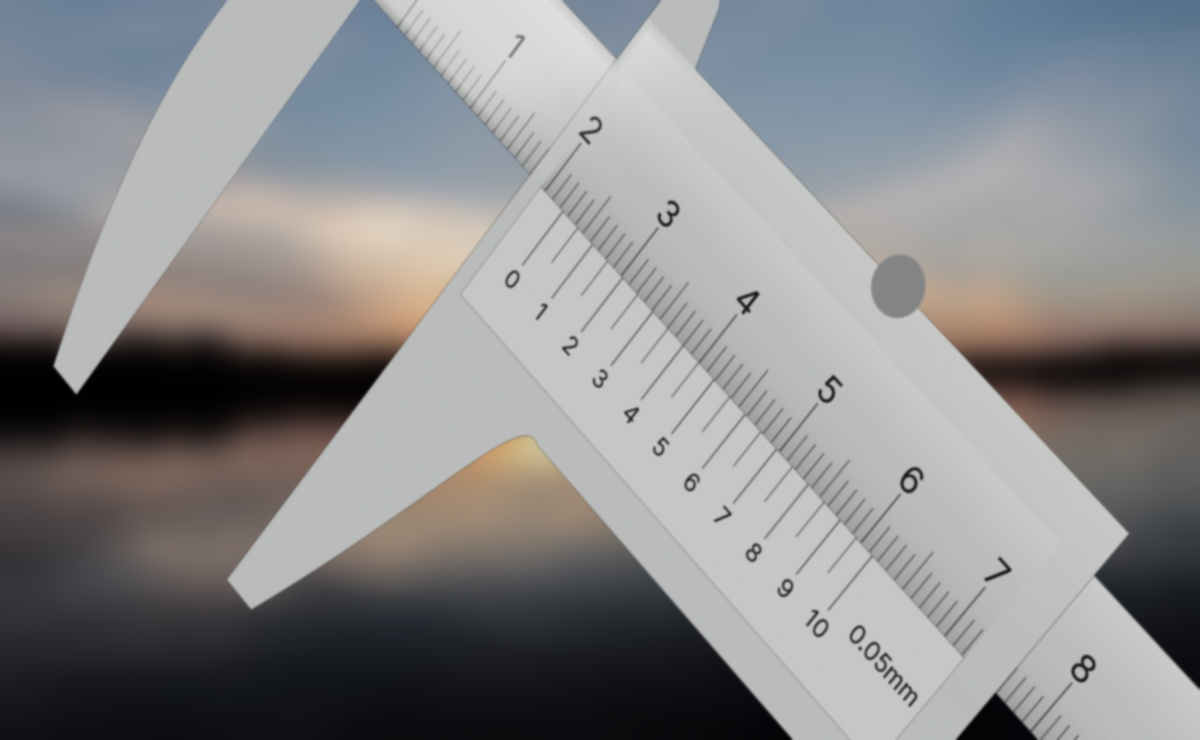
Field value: {"value": 22.4, "unit": "mm"}
